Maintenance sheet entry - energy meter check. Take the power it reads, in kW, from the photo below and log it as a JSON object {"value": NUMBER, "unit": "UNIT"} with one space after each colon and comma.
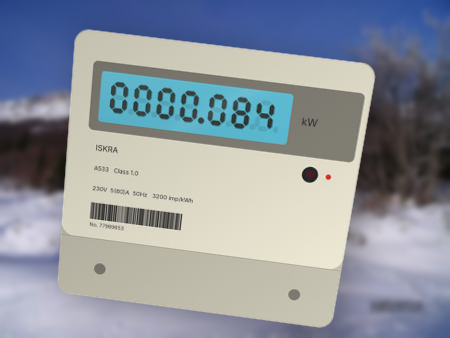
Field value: {"value": 0.084, "unit": "kW"}
